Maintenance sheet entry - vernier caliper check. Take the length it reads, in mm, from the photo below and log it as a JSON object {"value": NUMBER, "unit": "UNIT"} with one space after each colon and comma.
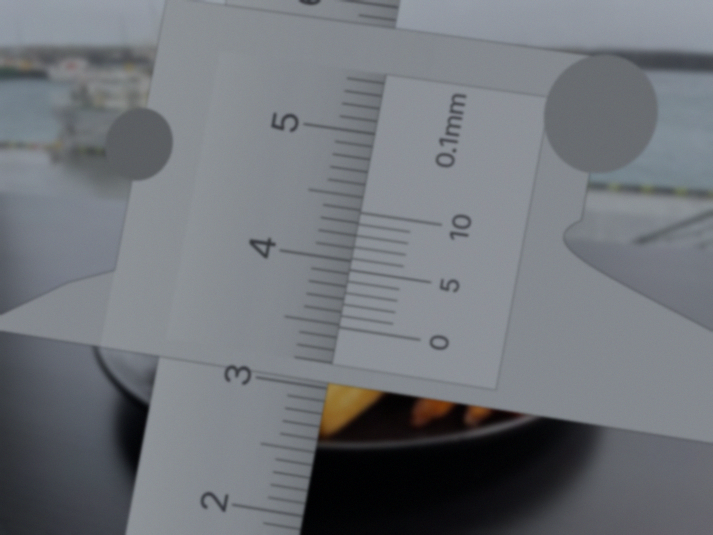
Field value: {"value": 34.8, "unit": "mm"}
